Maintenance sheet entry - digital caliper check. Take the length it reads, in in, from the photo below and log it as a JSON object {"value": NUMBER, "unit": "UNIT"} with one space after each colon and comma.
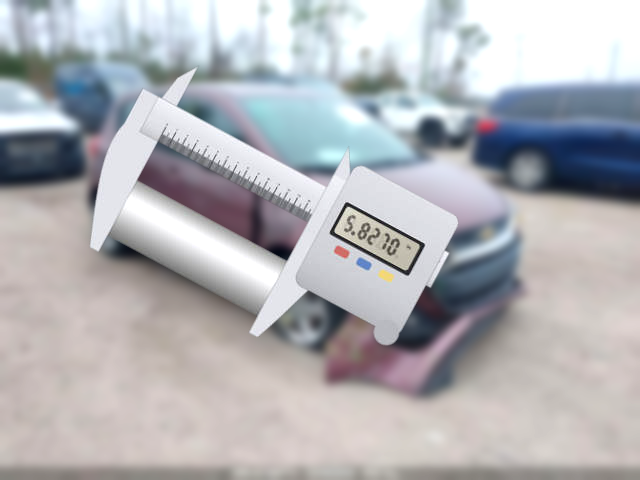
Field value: {"value": 5.8270, "unit": "in"}
